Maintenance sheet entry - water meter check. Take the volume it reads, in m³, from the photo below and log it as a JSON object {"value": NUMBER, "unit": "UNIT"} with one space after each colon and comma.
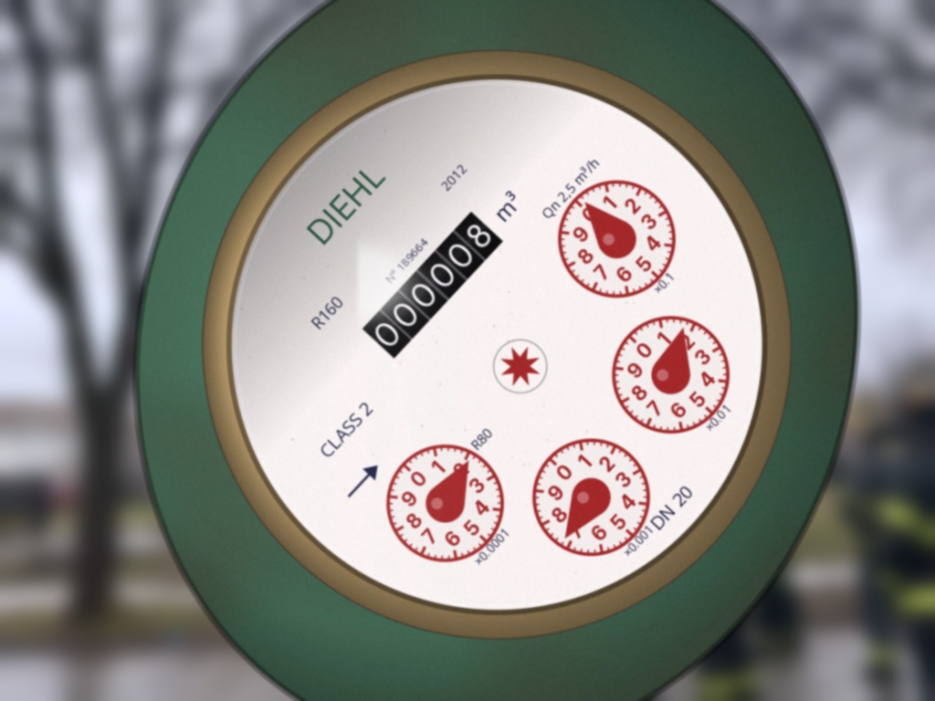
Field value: {"value": 8.0172, "unit": "m³"}
